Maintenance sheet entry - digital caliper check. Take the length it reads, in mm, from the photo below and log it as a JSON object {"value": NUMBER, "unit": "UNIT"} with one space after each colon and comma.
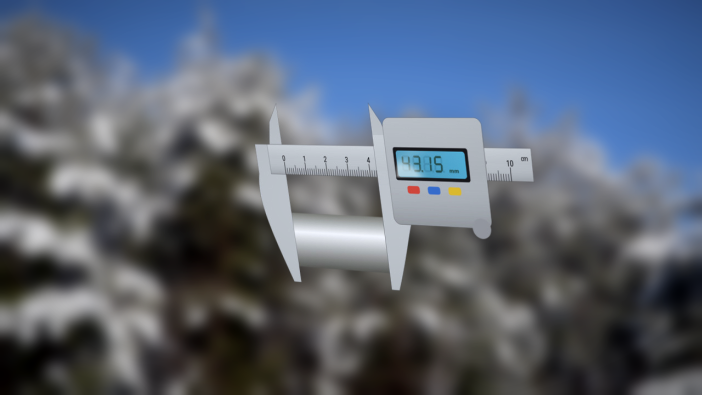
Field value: {"value": 43.15, "unit": "mm"}
